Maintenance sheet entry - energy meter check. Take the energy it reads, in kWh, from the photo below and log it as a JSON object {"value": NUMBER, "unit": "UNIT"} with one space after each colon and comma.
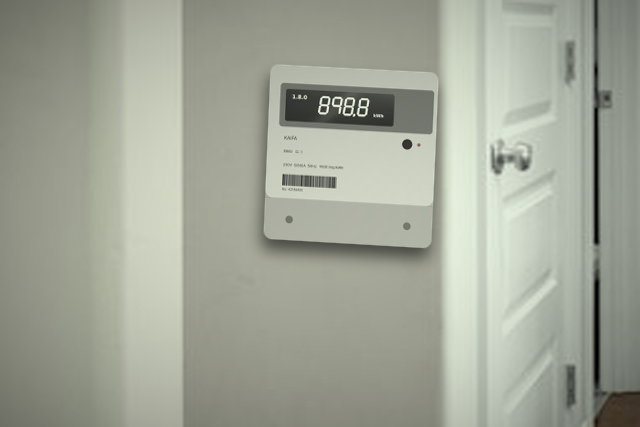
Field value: {"value": 898.8, "unit": "kWh"}
